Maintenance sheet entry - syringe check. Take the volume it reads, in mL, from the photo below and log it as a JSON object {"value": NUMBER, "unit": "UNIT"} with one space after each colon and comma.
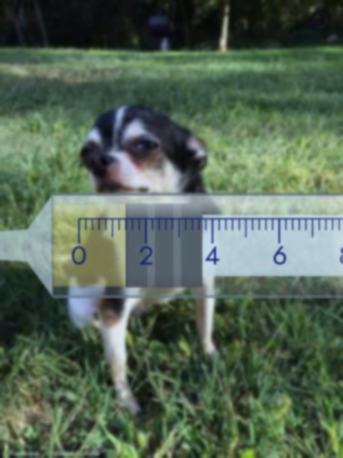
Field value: {"value": 1.4, "unit": "mL"}
